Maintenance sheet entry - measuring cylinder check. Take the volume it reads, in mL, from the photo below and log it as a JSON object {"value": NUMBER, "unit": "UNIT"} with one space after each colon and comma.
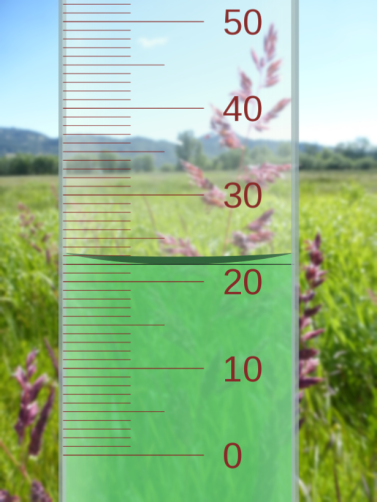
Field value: {"value": 22, "unit": "mL"}
